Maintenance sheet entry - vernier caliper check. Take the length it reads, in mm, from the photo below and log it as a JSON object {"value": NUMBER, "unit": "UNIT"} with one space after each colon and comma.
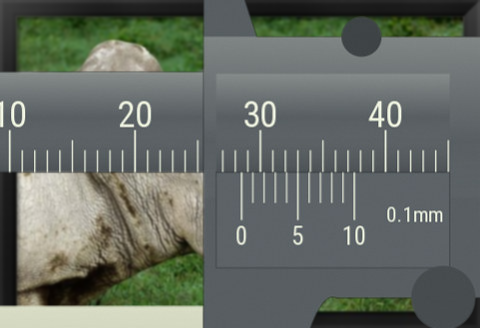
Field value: {"value": 28.5, "unit": "mm"}
